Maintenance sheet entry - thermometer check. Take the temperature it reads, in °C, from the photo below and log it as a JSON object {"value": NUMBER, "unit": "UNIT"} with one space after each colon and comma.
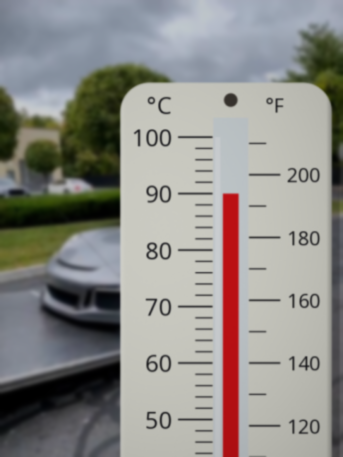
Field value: {"value": 90, "unit": "°C"}
